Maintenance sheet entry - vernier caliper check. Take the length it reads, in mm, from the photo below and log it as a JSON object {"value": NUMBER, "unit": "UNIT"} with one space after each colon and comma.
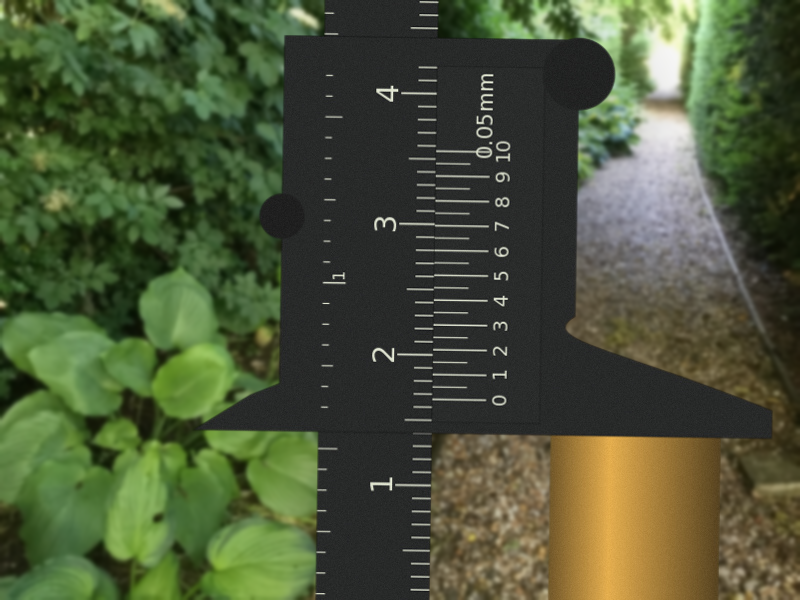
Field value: {"value": 16.6, "unit": "mm"}
